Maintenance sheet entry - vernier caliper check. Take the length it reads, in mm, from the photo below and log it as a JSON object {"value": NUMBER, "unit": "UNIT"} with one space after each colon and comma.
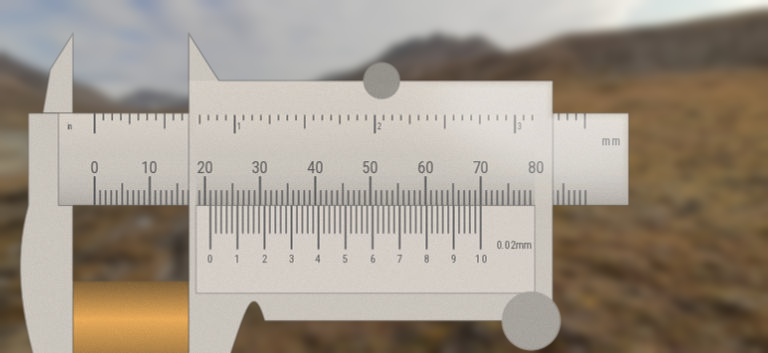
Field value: {"value": 21.0, "unit": "mm"}
